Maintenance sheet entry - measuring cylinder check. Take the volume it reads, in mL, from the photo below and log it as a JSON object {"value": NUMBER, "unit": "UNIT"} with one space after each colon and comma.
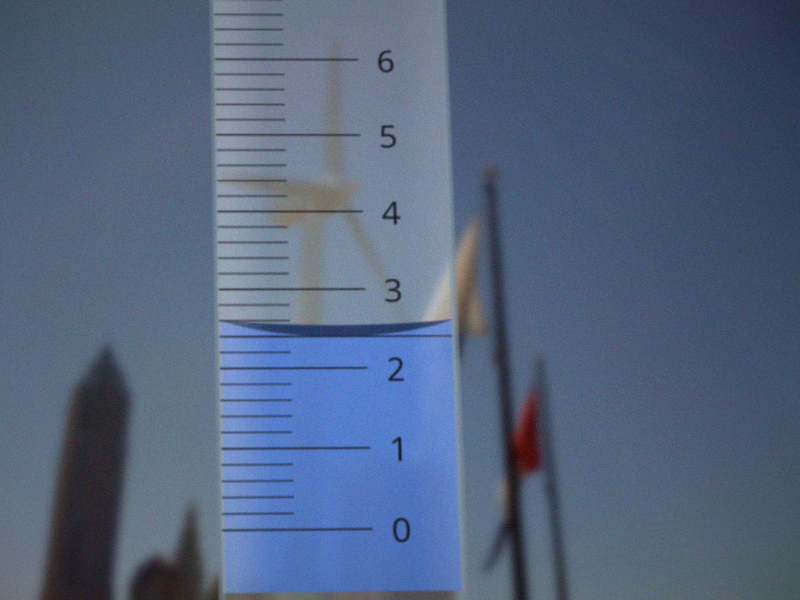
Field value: {"value": 2.4, "unit": "mL"}
